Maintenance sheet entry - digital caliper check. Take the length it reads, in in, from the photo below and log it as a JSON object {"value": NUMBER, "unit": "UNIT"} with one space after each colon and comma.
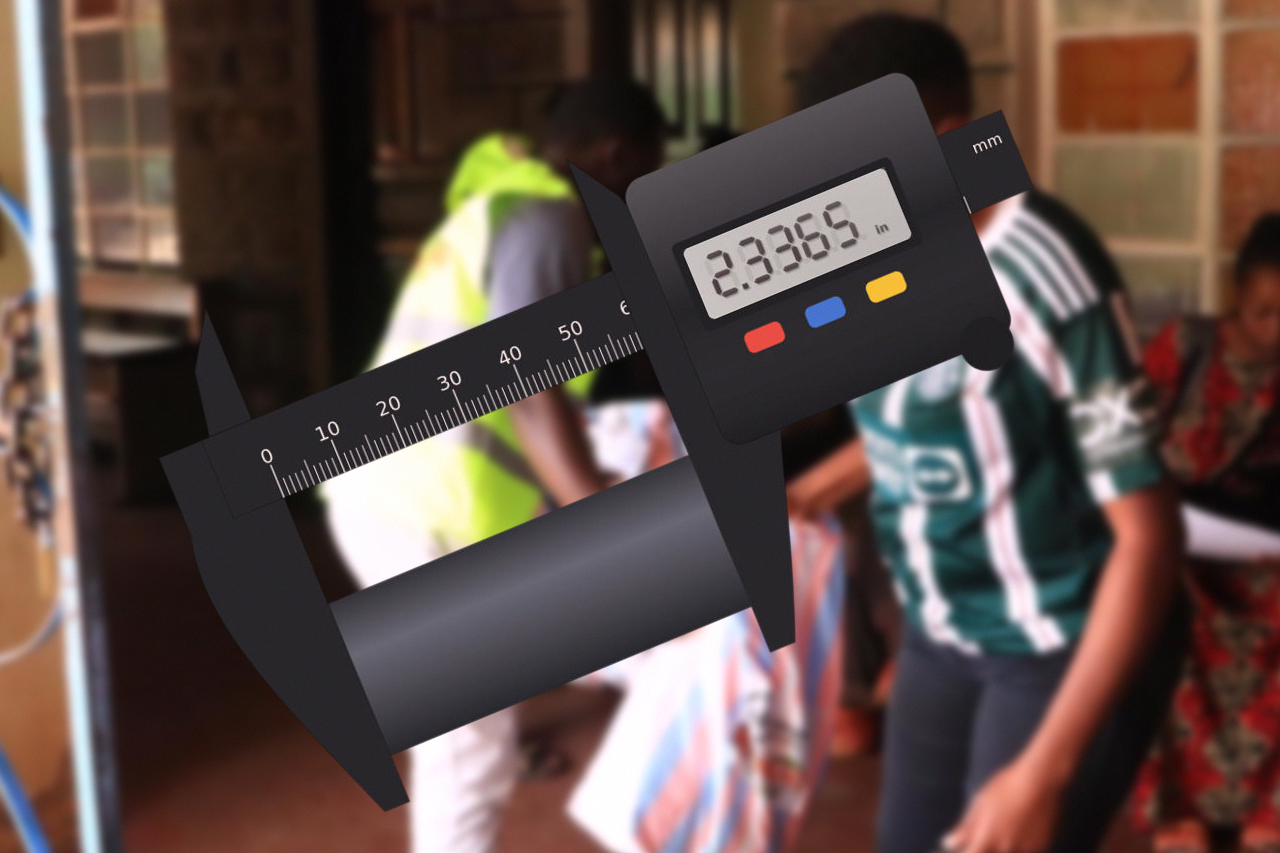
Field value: {"value": 2.3365, "unit": "in"}
